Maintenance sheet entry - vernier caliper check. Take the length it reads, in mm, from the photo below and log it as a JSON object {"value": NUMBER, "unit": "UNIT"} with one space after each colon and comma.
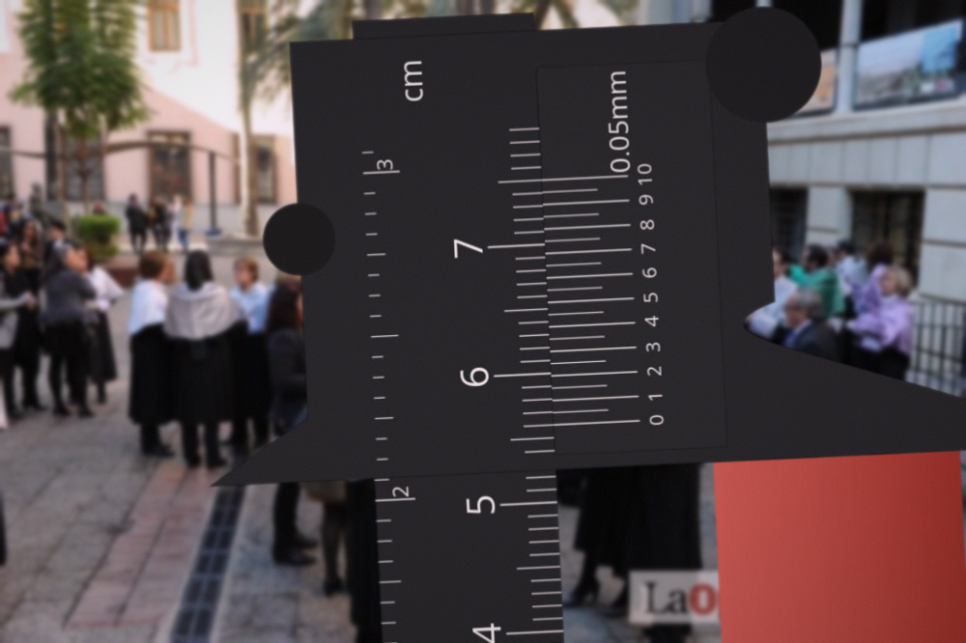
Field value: {"value": 56.0, "unit": "mm"}
